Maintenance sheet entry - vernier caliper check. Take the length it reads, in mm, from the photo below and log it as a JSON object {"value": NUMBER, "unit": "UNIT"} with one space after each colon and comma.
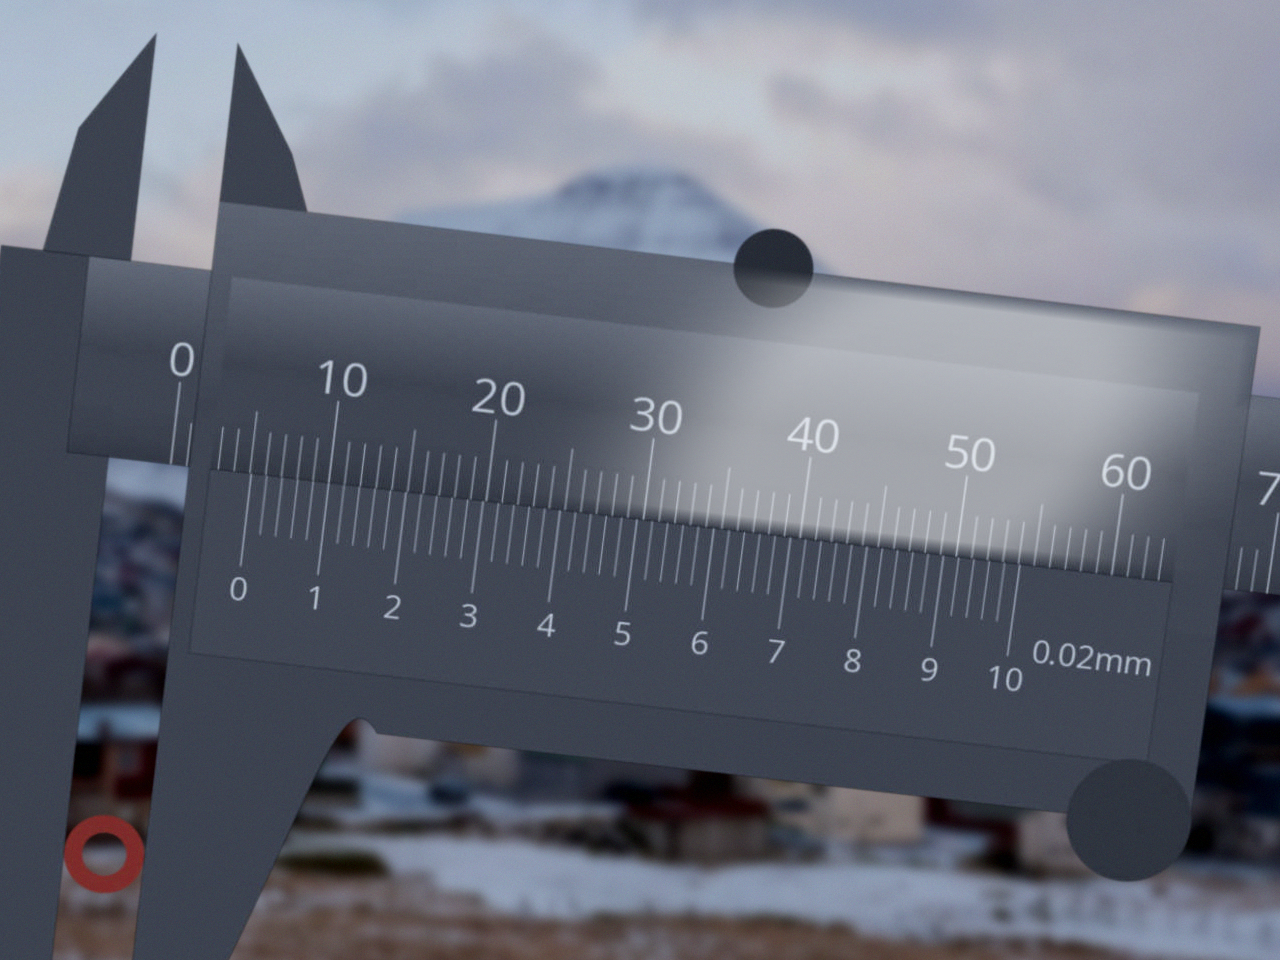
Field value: {"value": 5.1, "unit": "mm"}
